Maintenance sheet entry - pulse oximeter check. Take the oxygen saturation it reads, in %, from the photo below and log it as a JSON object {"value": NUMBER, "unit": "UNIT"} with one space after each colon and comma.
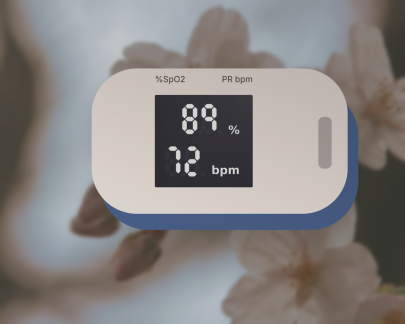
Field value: {"value": 89, "unit": "%"}
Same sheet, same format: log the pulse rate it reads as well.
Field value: {"value": 72, "unit": "bpm"}
